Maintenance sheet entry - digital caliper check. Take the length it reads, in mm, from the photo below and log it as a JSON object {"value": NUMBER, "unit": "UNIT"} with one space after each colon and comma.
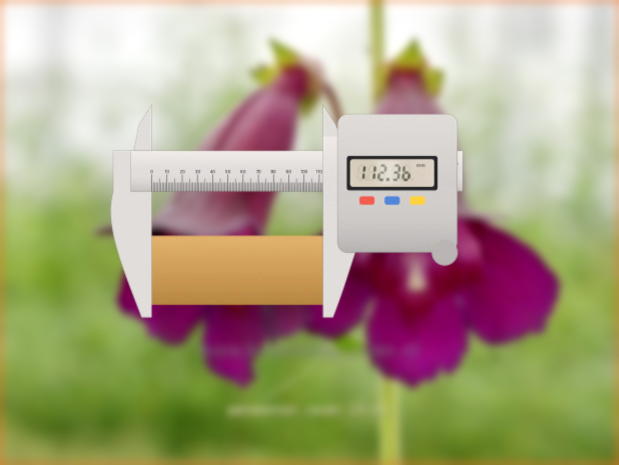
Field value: {"value": 112.36, "unit": "mm"}
